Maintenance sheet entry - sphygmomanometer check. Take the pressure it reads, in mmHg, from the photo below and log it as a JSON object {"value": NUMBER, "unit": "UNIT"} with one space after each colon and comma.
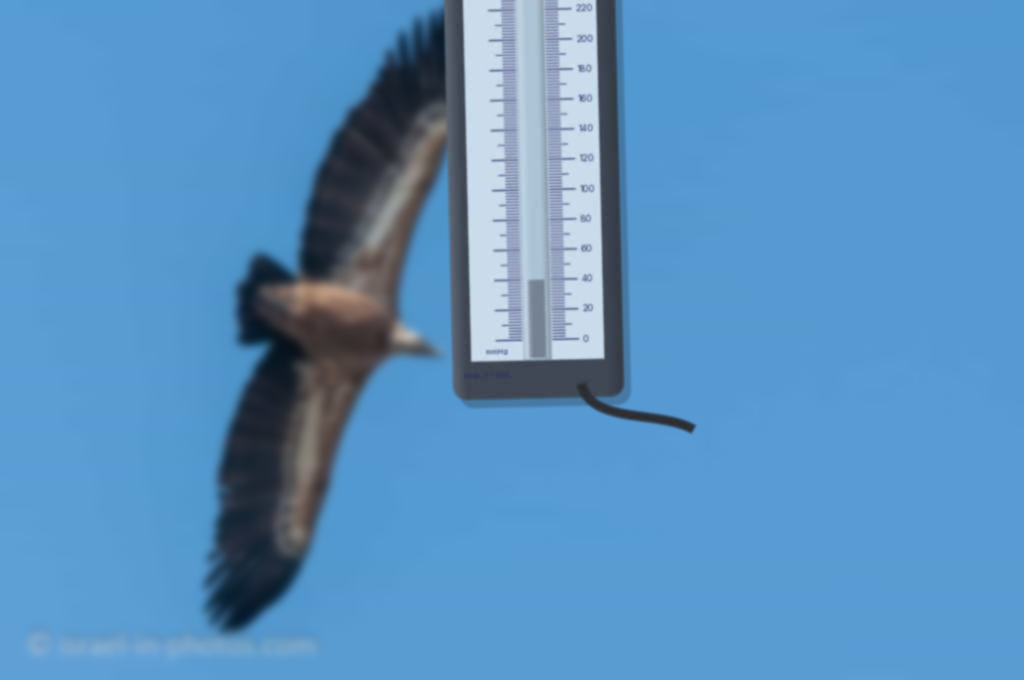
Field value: {"value": 40, "unit": "mmHg"}
